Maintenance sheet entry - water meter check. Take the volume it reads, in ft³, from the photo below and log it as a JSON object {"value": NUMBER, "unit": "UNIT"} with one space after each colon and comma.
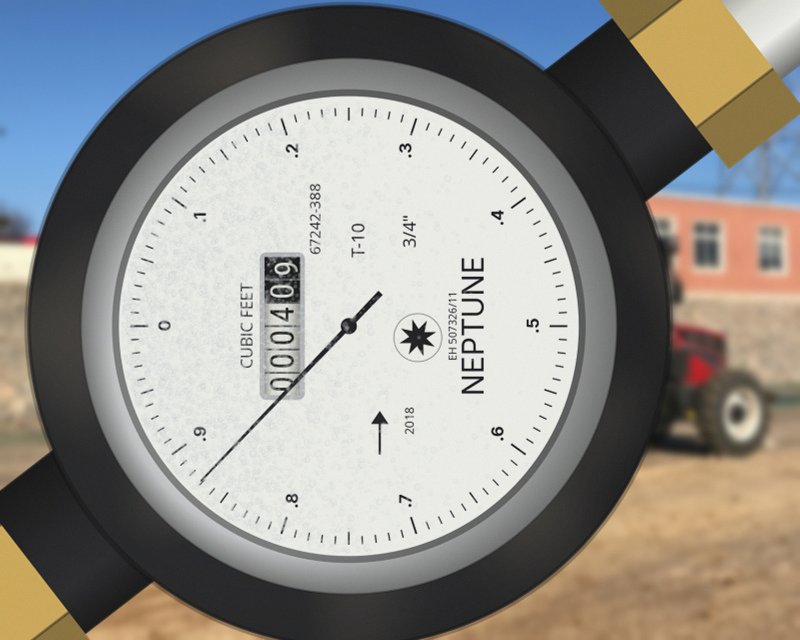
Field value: {"value": 408.87, "unit": "ft³"}
